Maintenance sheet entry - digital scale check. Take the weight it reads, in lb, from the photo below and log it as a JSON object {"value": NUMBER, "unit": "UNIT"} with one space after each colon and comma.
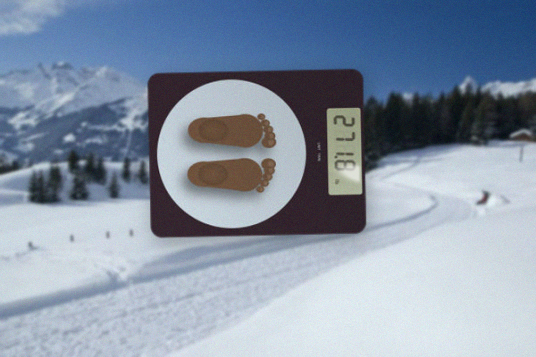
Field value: {"value": 271.8, "unit": "lb"}
